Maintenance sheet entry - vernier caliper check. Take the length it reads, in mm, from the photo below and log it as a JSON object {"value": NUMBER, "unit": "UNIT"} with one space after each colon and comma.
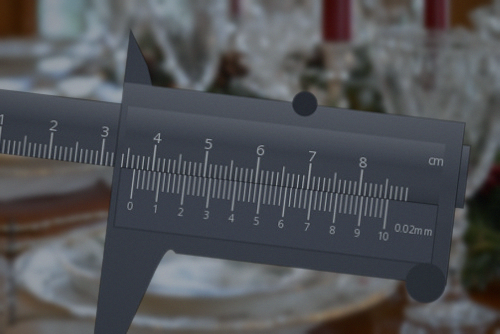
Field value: {"value": 36.5, "unit": "mm"}
